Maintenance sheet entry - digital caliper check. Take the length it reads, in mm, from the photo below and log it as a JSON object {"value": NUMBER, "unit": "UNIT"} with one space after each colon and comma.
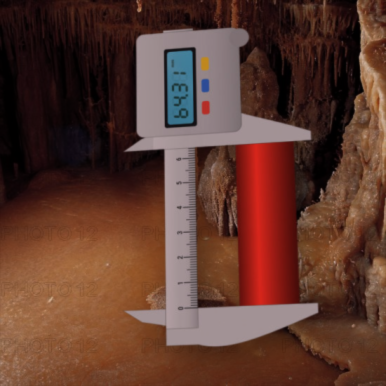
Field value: {"value": 64.31, "unit": "mm"}
